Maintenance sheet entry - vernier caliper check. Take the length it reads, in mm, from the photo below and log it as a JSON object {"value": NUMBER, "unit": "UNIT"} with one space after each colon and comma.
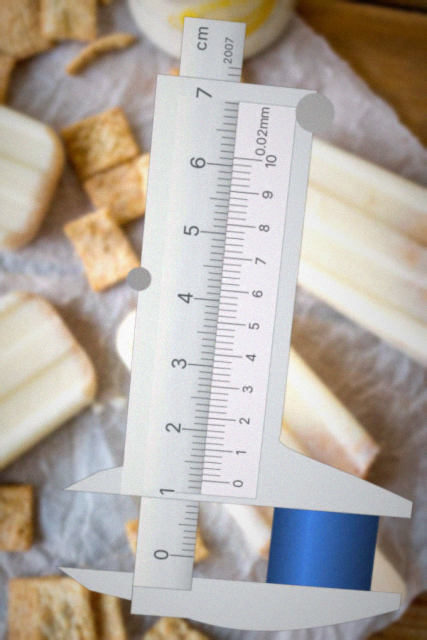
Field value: {"value": 12.2, "unit": "mm"}
